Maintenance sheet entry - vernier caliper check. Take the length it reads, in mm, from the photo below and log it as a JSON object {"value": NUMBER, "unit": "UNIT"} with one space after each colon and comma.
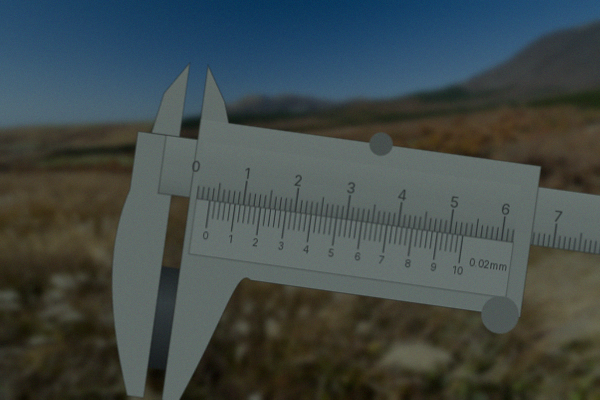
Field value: {"value": 3.5, "unit": "mm"}
